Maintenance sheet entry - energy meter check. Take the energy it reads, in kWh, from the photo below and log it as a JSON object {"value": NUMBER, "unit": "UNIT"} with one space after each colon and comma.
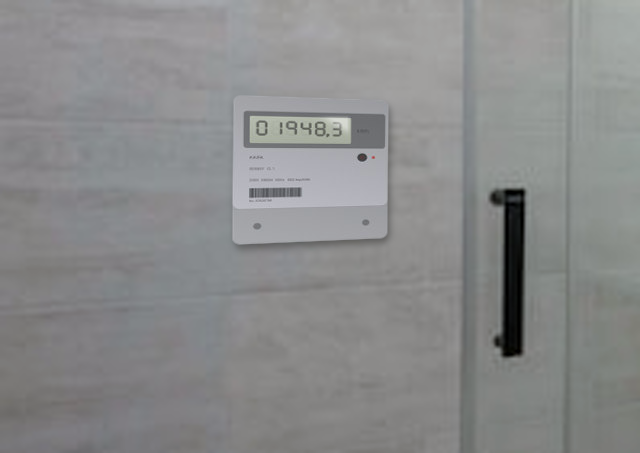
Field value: {"value": 1948.3, "unit": "kWh"}
